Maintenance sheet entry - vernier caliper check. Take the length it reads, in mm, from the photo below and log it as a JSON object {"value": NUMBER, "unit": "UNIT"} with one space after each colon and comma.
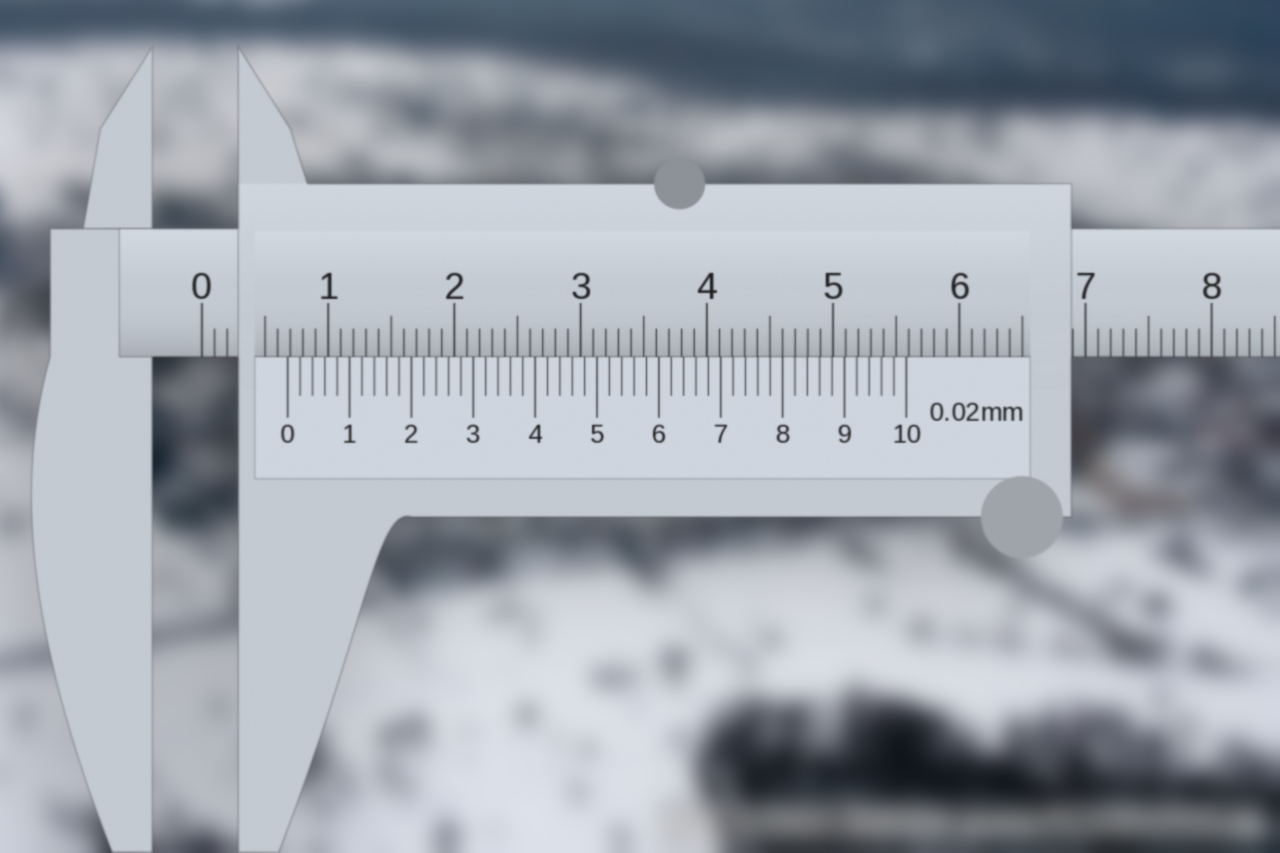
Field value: {"value": 6.8, "unit": "mm"}
